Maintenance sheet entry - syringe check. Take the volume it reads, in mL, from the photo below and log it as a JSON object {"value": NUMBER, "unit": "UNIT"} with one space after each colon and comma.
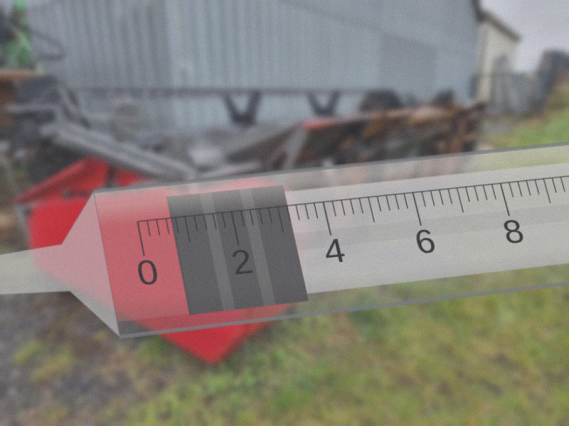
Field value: {"value": 0.7, "unit": "mL"}
